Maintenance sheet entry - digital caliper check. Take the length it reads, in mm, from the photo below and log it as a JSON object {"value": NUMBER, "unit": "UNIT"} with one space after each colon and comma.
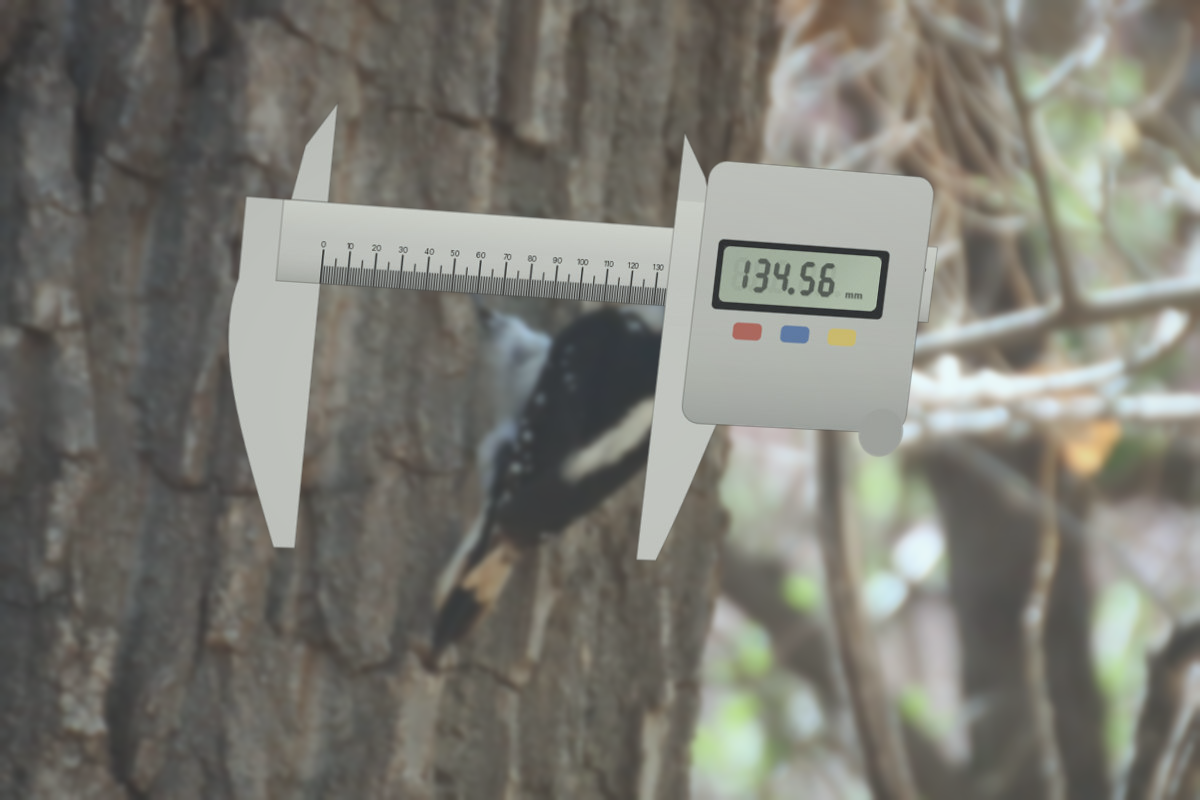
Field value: {"value": 134.56, "unit": "mm"}
